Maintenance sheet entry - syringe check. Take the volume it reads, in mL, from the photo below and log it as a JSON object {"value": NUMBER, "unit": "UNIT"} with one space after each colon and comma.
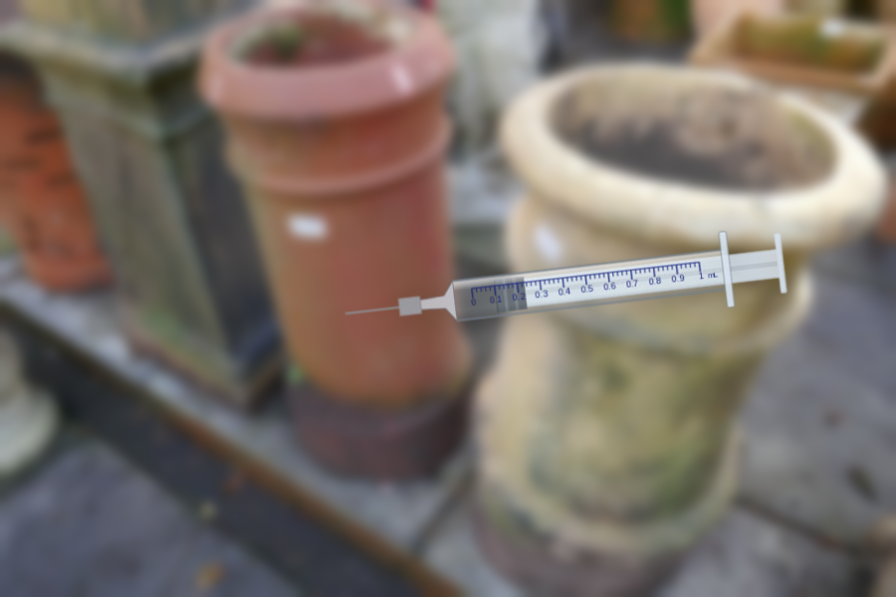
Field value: {"value": 0.1, "unit": "mL"}
